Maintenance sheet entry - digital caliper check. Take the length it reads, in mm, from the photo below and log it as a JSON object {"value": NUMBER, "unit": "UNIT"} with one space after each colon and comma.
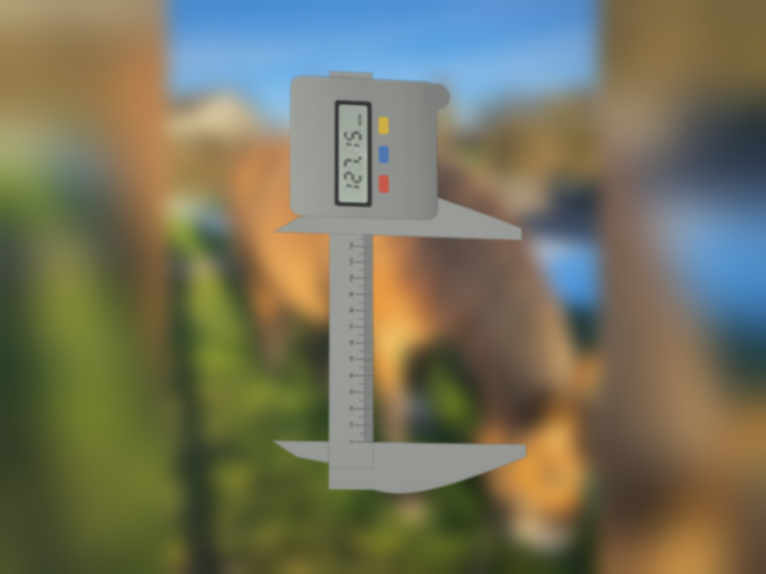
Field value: {"value": 127.15, "unit": "mm"}
